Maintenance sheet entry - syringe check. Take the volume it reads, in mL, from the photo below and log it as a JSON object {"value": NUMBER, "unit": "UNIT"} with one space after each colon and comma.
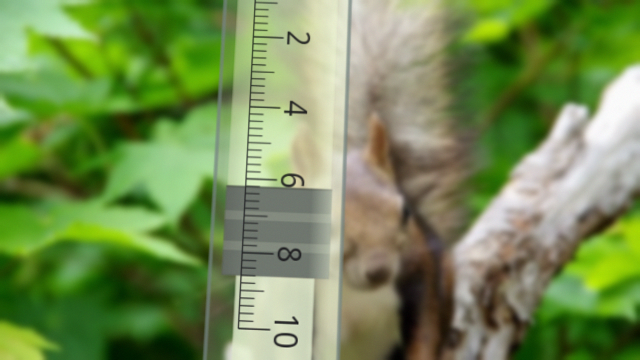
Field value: {"value": 6.2, "unit": "mL"}
